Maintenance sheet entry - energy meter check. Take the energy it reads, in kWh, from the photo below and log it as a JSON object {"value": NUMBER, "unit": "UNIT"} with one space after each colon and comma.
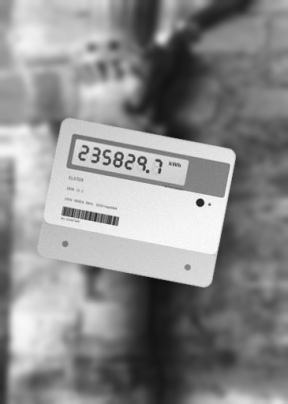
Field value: {"value": 235829.7, "unit": "kWh"}
